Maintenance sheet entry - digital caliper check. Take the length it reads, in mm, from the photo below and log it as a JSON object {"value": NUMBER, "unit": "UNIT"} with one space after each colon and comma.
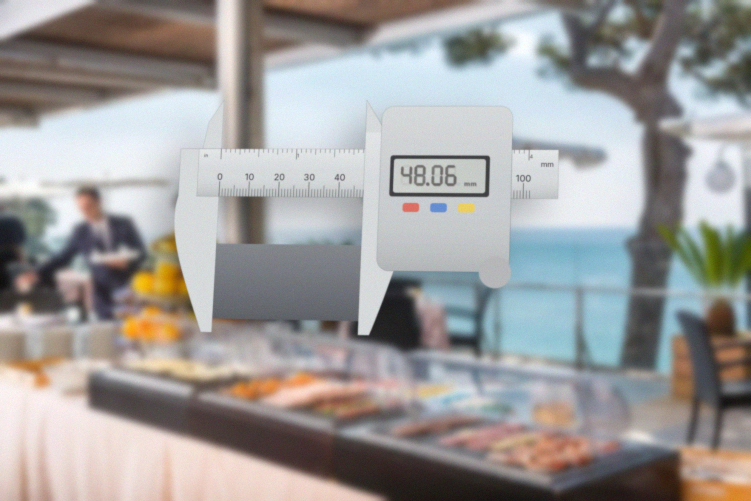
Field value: {"value": 48.06, "unit": "mm"}
